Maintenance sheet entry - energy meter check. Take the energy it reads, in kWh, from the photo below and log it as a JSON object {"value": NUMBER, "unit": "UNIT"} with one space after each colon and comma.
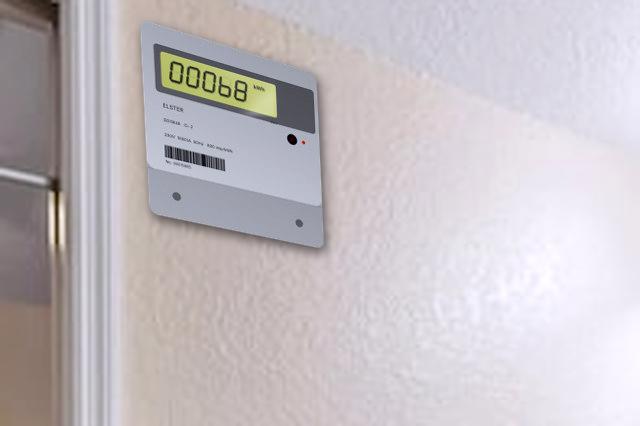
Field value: {"value": 68, "unit": "kWh"}
